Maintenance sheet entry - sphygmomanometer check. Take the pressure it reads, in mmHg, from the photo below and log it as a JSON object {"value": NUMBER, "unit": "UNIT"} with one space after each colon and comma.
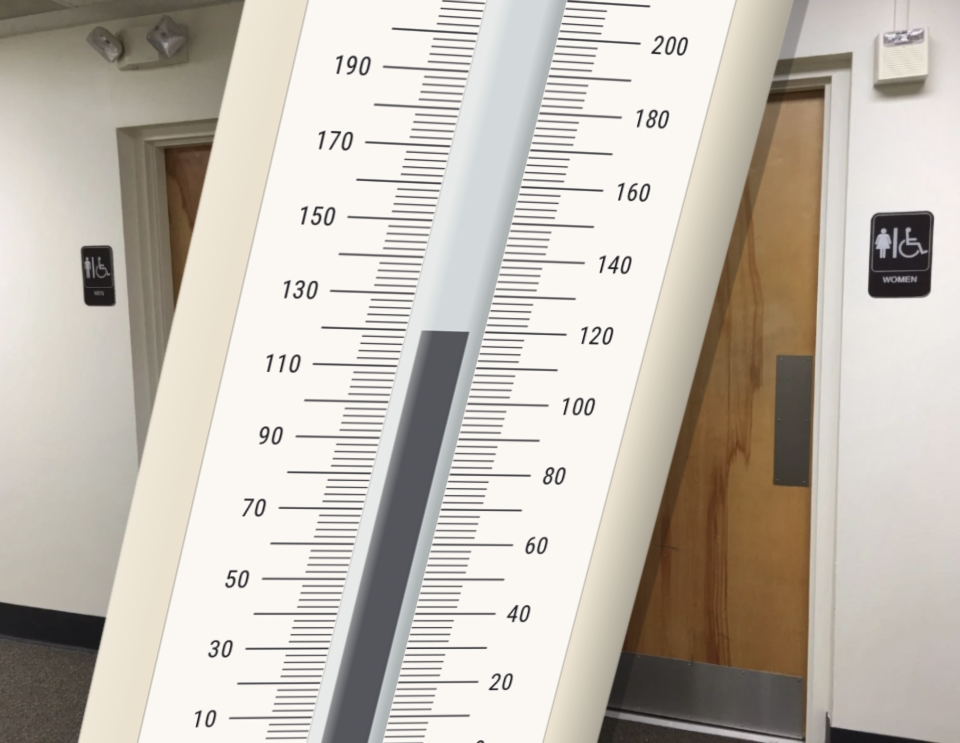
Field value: {"value": 120, "unit": "mmHg"}
